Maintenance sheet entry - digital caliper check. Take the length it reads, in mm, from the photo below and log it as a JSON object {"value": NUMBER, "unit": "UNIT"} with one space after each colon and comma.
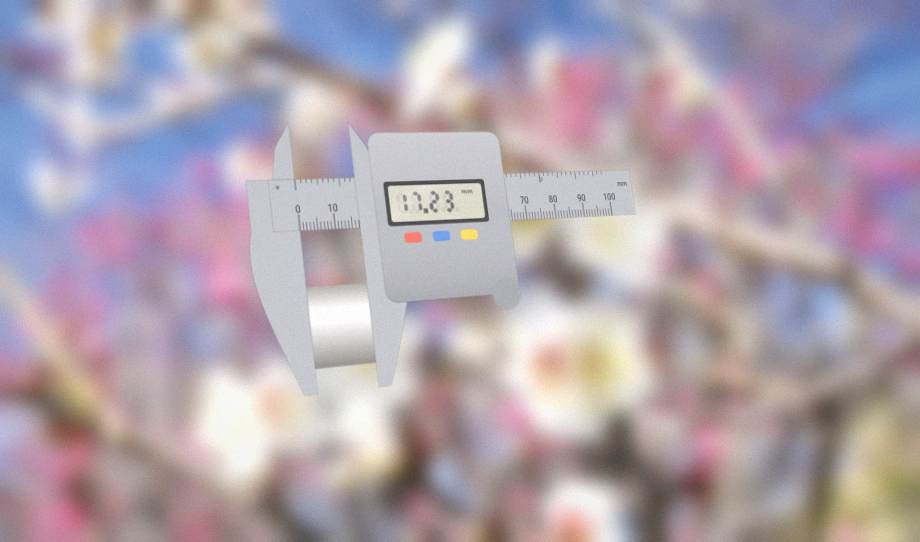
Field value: {"value": 17.23, "unit": "mm"}
